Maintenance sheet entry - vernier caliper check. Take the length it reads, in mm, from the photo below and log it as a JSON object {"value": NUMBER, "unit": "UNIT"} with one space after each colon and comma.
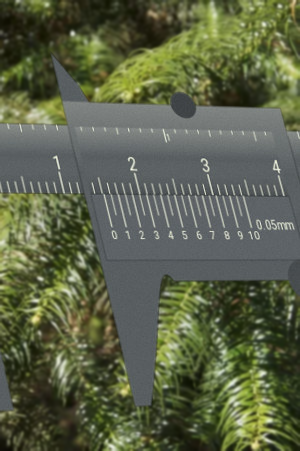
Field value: {"value": 15.2, "unit": "mm"}
